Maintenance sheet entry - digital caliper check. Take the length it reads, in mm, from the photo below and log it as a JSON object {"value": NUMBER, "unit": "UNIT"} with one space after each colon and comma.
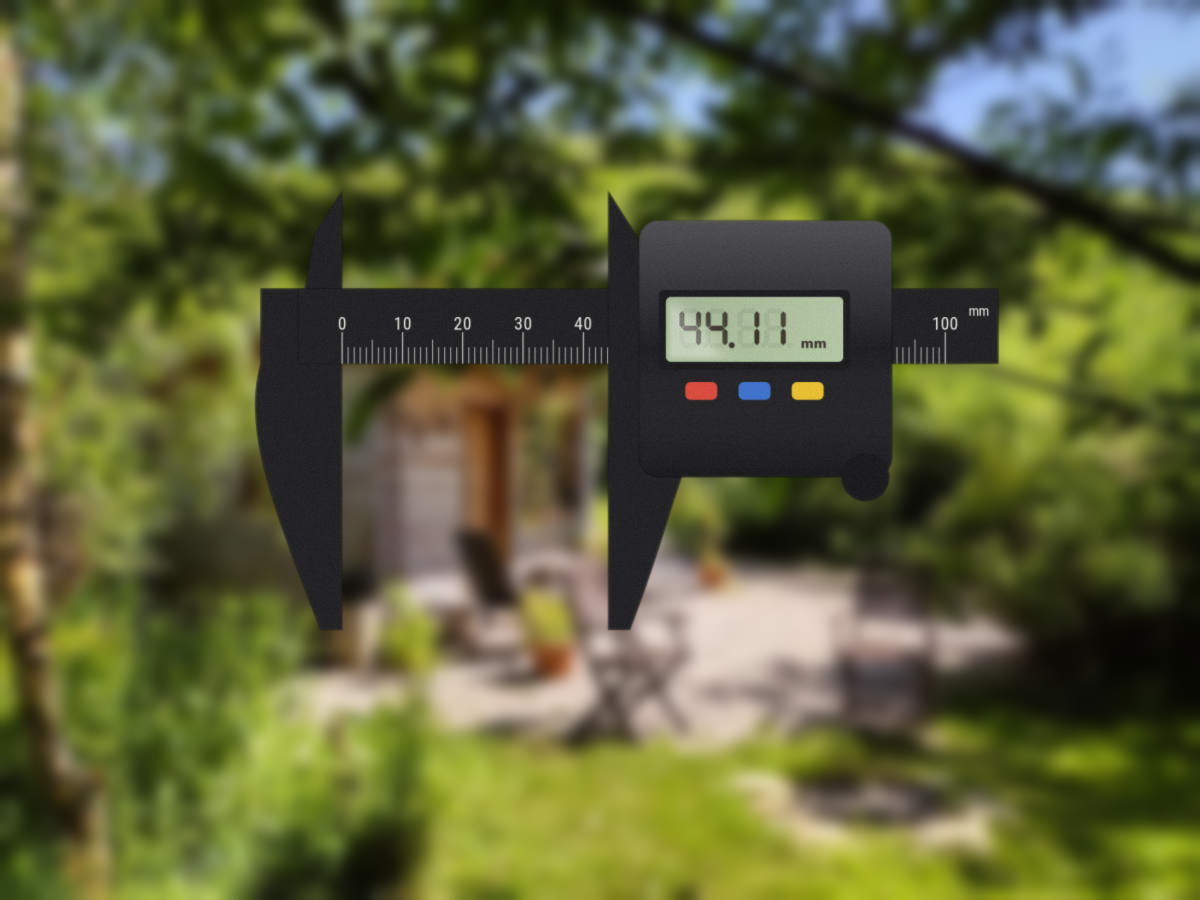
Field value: {"value": 44.11, "unit": "mm"}
